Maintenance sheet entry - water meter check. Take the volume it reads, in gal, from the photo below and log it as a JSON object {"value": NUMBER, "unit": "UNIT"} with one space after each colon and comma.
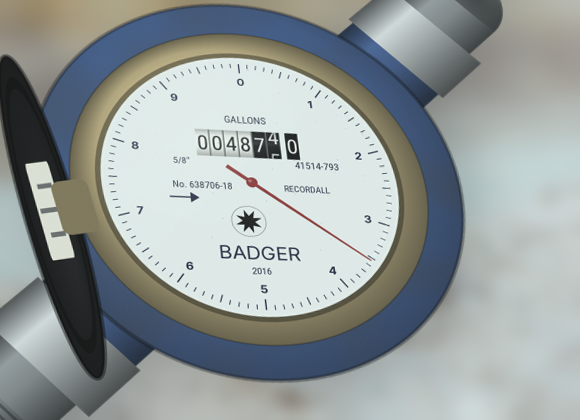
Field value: {"value": 48743.5, "unit": "gal"}
